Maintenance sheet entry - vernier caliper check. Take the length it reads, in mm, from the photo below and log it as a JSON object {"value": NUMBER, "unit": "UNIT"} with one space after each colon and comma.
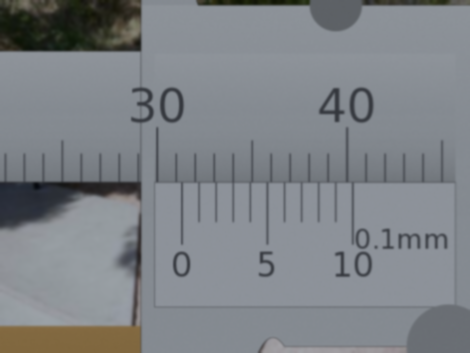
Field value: {"value": 31.3, "unit": "mm"}
